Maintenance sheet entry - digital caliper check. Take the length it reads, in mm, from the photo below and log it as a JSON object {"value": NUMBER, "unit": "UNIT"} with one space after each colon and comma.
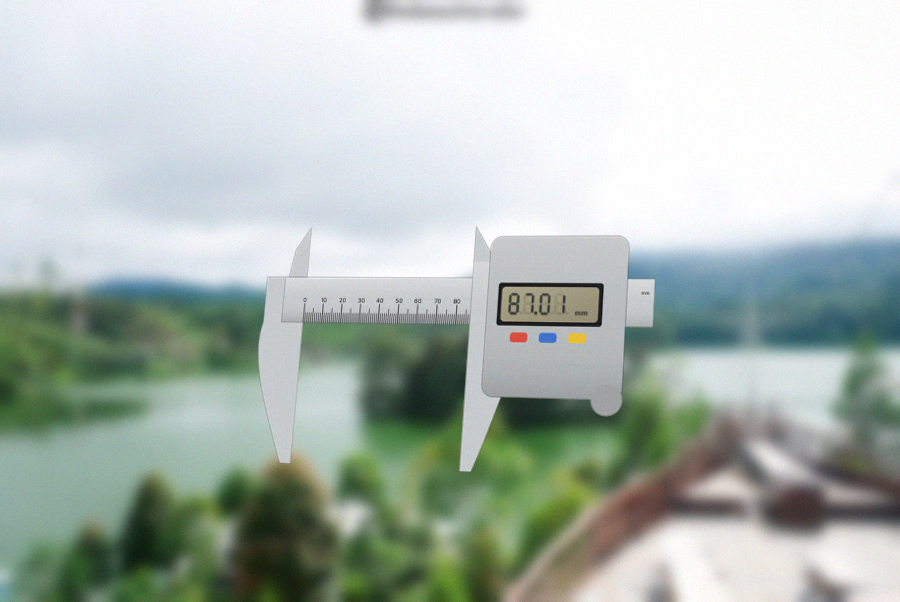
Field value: {"value": 87.01, "unit": "mm"}
